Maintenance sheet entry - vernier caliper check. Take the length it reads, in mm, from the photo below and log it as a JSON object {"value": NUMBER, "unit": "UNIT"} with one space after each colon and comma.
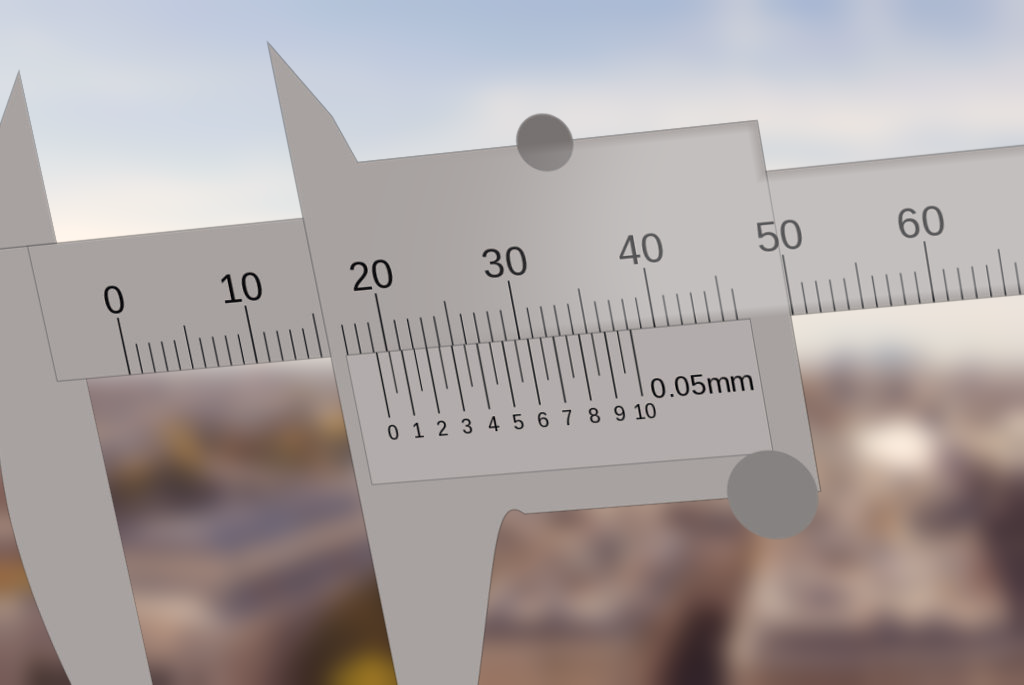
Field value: {"value": 19.2, "unit": "mm"}
